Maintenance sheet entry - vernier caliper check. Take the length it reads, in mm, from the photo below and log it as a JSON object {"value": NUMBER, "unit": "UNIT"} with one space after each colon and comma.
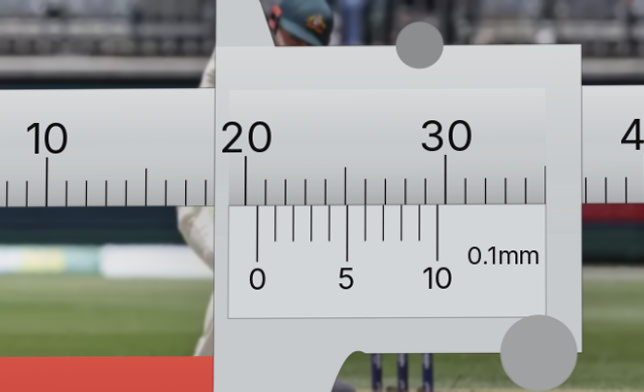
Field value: {"value": 20.6, "unit": "mm"}
